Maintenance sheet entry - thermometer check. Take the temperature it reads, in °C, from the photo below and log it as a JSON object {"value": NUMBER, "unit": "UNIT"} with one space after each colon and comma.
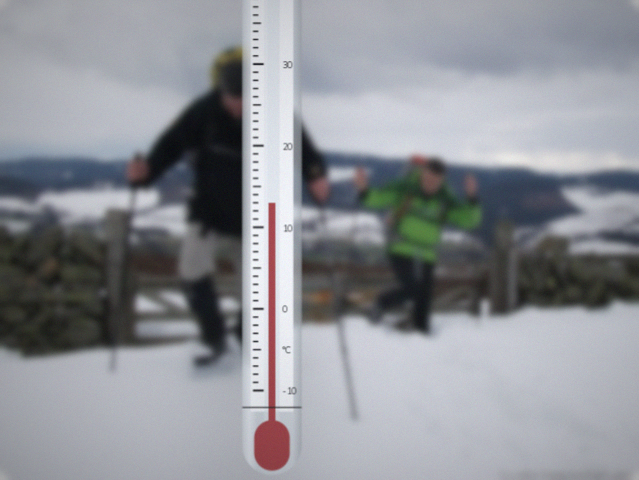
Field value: {"value": 13, "unit": "°C"}
